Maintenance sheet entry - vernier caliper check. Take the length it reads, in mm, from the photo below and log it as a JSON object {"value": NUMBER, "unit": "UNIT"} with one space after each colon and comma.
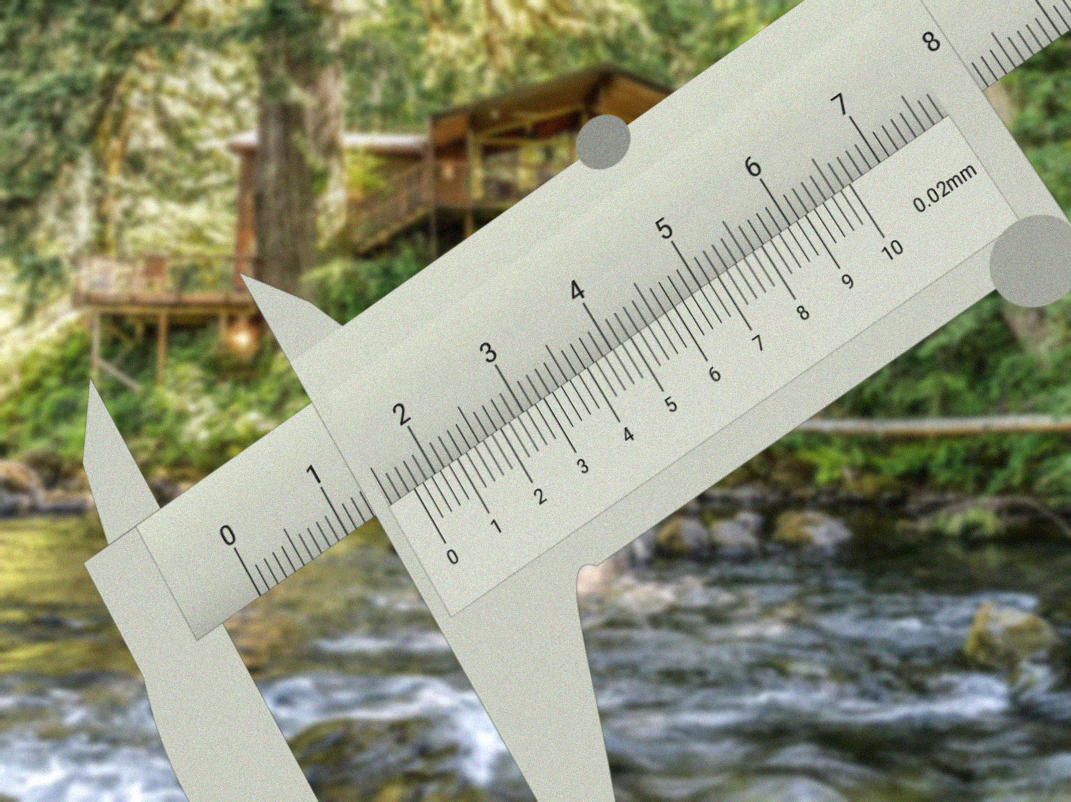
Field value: {"value": 17.6, "unit": "mm"}
